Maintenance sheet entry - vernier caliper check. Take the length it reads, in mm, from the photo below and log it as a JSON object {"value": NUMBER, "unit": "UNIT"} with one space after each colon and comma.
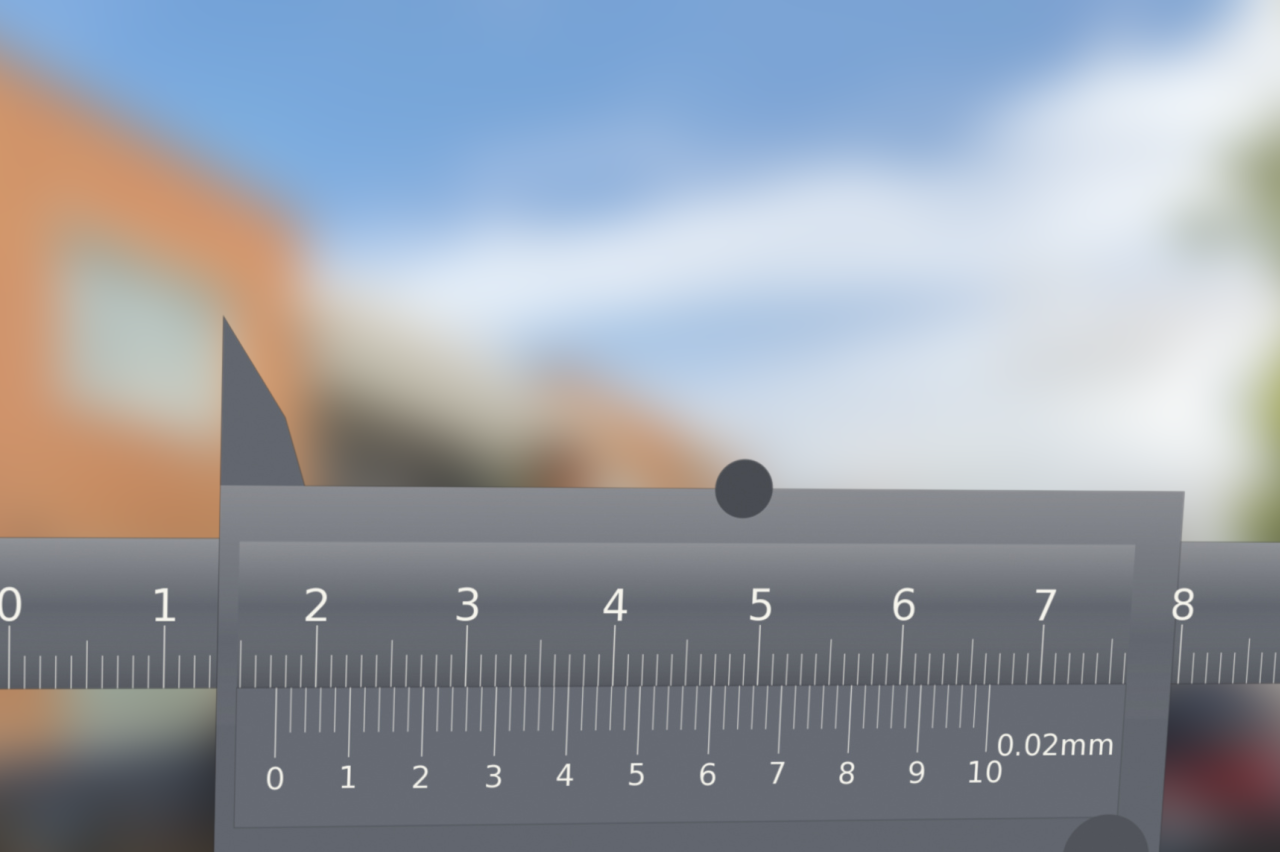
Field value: {"value": 17.4, "unit": "mm"}
